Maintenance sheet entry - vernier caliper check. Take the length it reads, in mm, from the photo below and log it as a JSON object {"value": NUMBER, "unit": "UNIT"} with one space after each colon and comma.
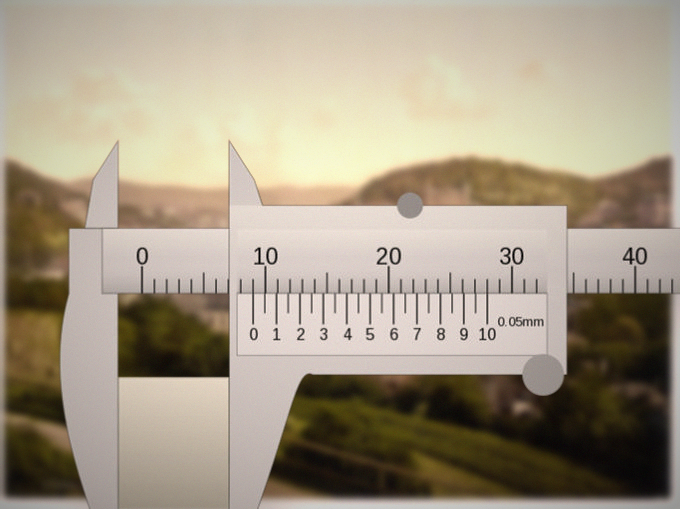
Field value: {"value": 9.0, "unit": "mm"}
